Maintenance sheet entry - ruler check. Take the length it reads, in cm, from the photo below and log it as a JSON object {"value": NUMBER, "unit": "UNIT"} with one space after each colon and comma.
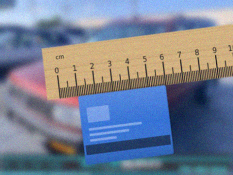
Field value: {"value": 5, "unit": "cm"}
